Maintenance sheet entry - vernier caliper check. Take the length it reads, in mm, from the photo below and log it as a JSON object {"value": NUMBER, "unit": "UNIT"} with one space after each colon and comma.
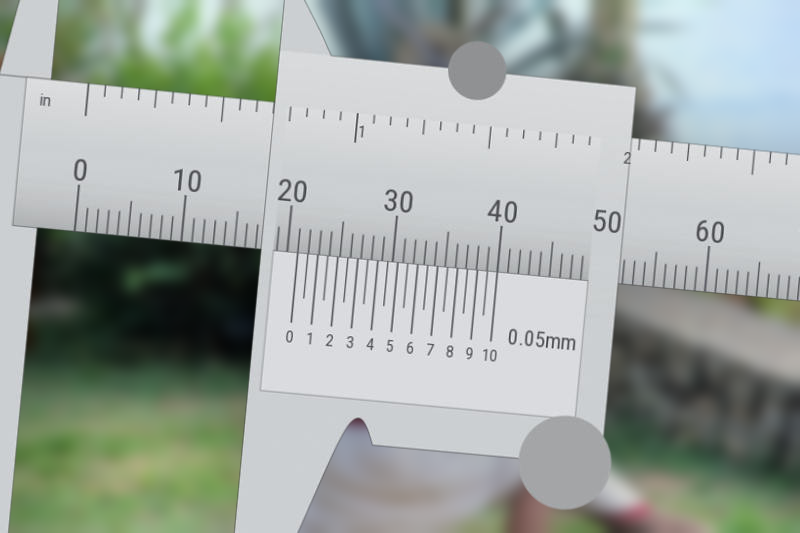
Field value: {"value": 21.0, "unit": "mm"}
